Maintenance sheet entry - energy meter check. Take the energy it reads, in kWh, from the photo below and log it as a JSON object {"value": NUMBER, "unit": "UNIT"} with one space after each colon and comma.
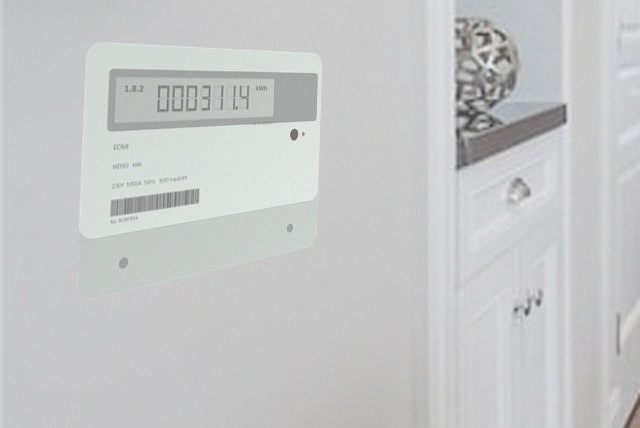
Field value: {"value": 311.4, "unit": "kWh"}
